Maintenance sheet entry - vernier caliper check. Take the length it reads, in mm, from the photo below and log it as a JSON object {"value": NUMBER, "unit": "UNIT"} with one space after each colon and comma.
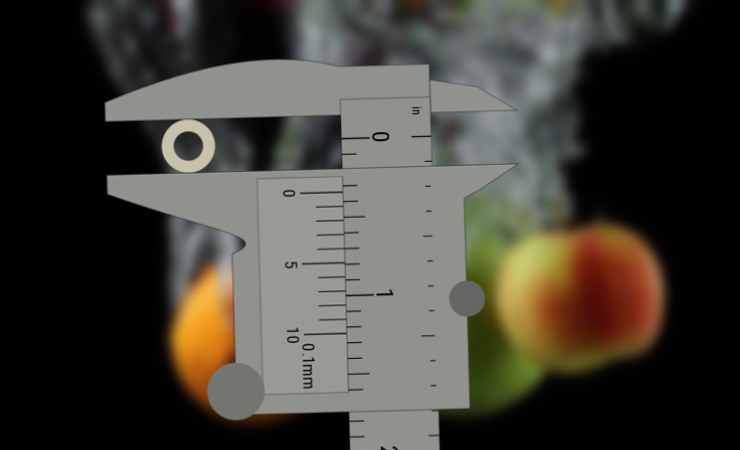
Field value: {"value": 3.4, "unit": "mm"}
